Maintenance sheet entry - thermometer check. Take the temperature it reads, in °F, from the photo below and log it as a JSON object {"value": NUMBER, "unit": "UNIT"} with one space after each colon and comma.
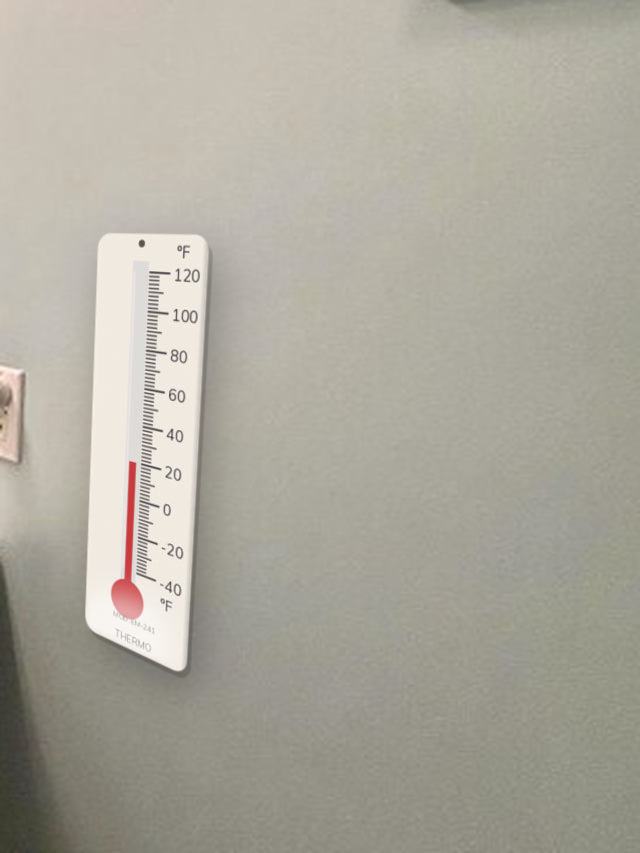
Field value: {"value": 20, "unit": "°F"}
